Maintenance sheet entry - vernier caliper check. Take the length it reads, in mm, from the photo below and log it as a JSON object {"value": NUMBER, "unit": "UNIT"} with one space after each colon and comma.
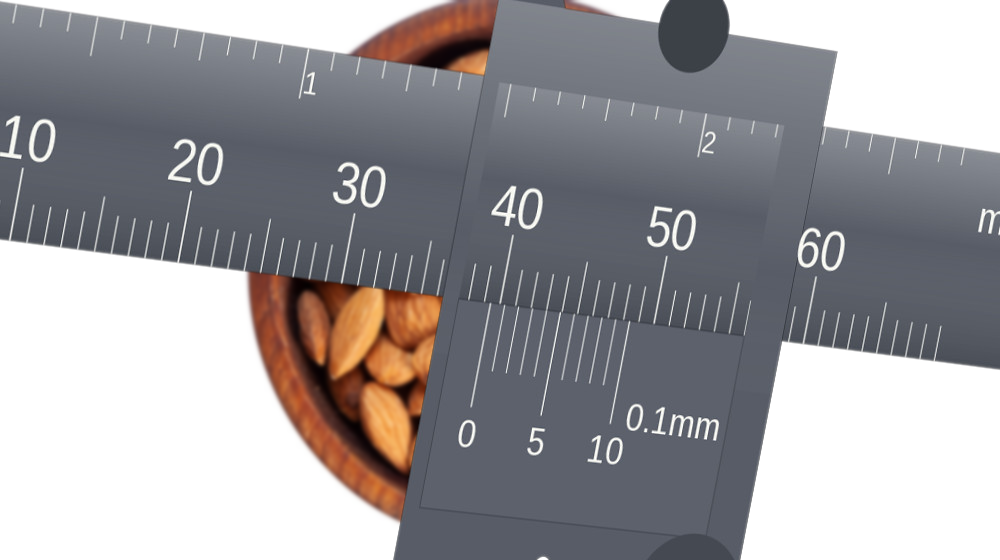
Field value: {"value": 39.4, "unit": "mm"}
